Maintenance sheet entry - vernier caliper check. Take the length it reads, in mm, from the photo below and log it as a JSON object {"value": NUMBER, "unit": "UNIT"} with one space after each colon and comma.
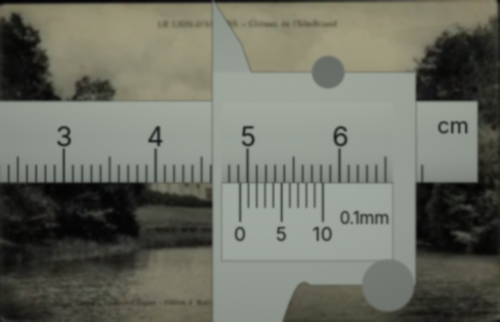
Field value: {"value": 49.2, "unit": "mm"}
